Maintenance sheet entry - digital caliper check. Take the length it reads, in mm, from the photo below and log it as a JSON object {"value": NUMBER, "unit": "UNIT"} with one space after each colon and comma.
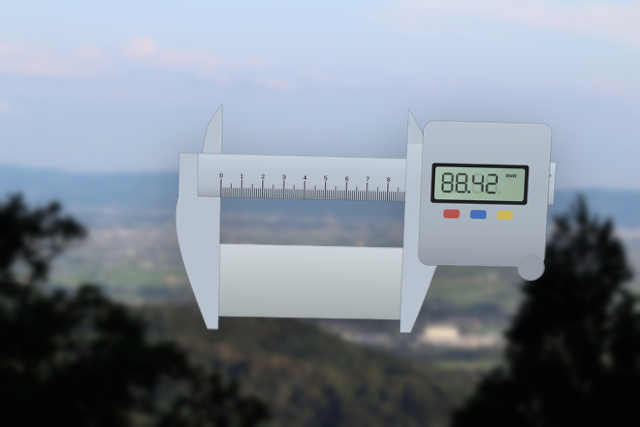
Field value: {"value": 88.42, "unit": "mm"}
